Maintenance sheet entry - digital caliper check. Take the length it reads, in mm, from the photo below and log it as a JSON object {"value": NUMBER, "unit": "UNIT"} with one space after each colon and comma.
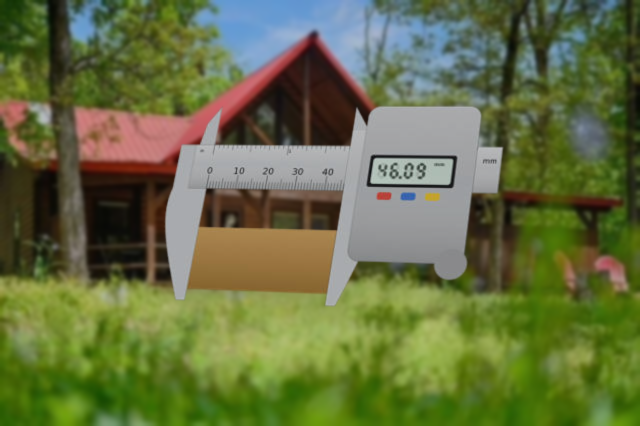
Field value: {"value": 46.09, "unit": "mm"}
